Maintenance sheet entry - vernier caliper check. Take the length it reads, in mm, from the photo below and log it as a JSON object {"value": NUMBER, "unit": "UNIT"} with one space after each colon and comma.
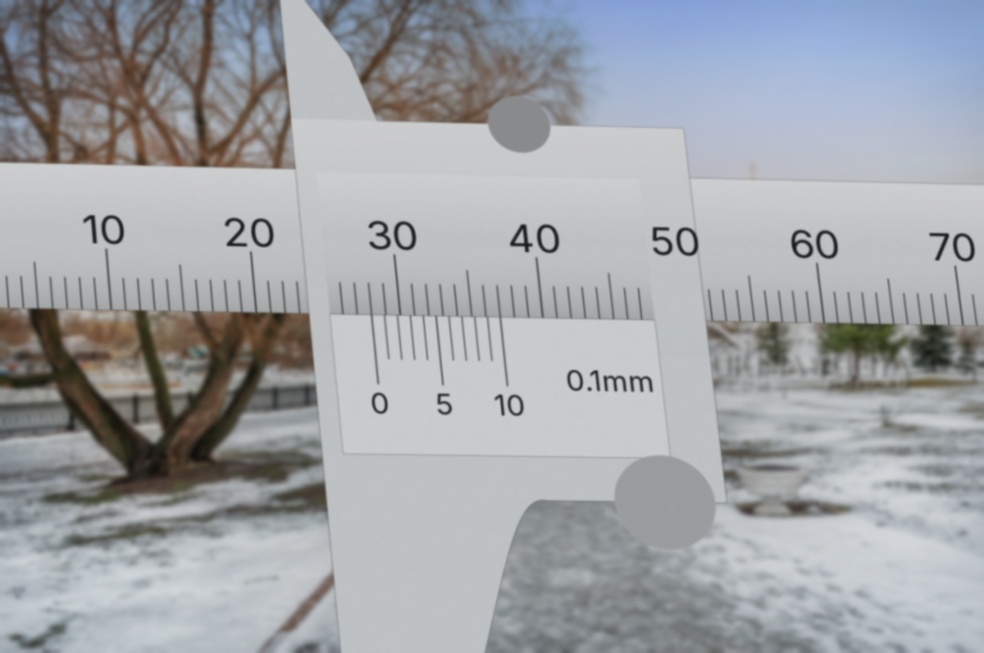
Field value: {"value": 28.0, "unit": "mm"}
